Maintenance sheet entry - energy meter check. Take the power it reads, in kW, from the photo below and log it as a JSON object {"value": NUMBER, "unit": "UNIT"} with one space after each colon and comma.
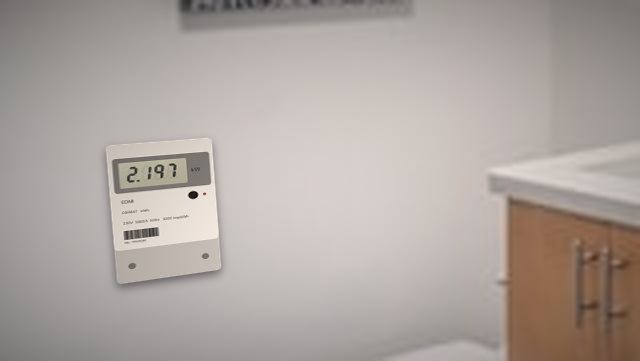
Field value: {"value": 2.197, "unit": "kW"}
